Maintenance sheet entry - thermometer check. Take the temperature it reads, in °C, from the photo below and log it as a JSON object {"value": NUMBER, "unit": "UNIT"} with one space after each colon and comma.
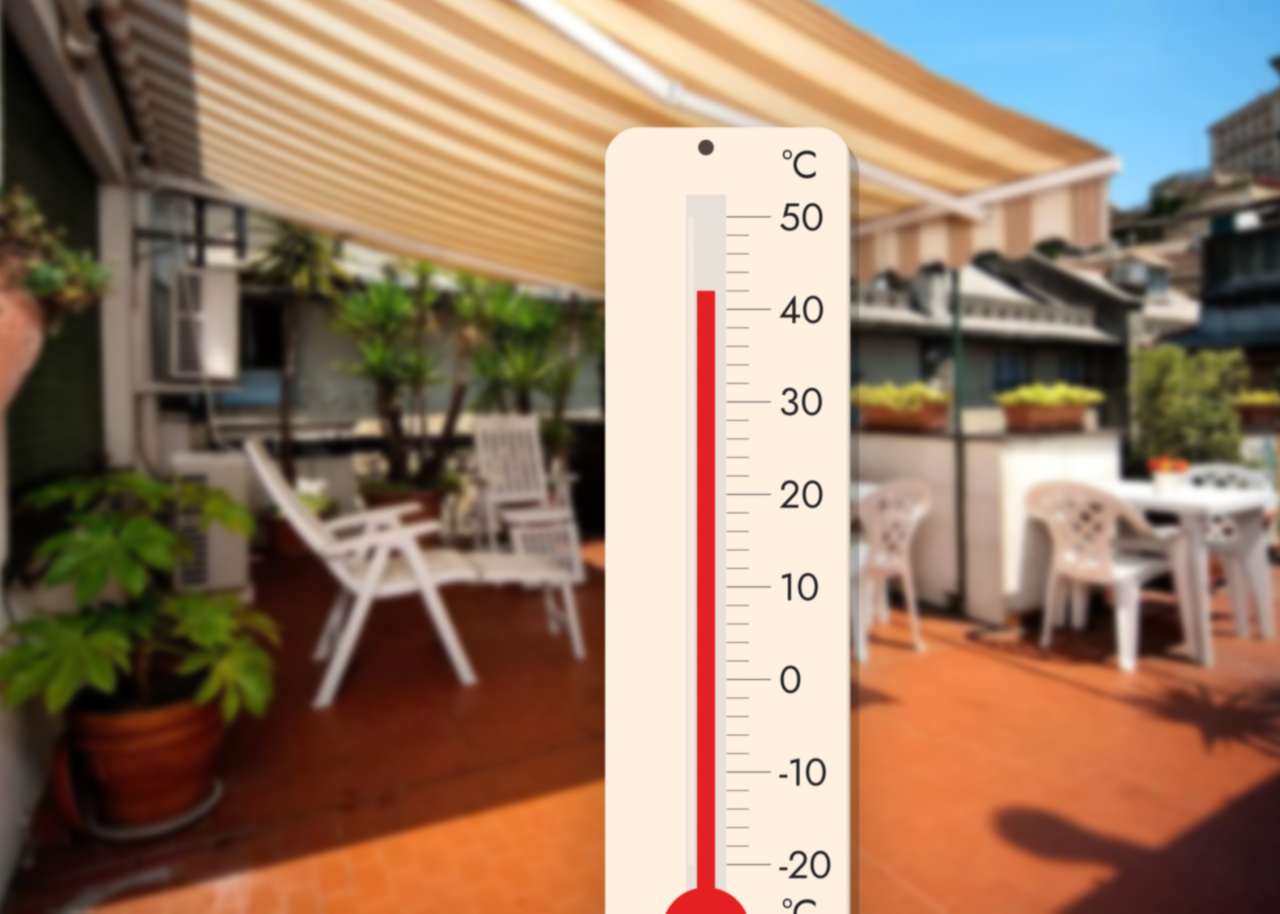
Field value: {"value": 42, "unit": "°C"}
